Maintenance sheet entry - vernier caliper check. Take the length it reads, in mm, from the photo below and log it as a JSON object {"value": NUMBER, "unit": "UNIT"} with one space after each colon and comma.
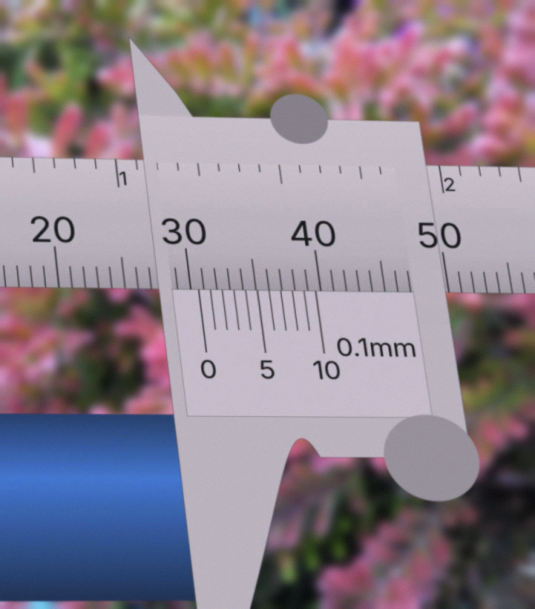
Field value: {"value": 30.6, "unit": "mm"}
